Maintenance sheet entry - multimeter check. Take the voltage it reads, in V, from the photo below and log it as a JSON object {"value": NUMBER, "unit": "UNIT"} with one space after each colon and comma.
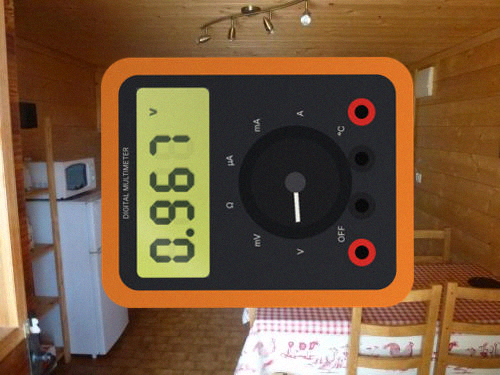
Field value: {"value": 0.967, "unit": "V"}
